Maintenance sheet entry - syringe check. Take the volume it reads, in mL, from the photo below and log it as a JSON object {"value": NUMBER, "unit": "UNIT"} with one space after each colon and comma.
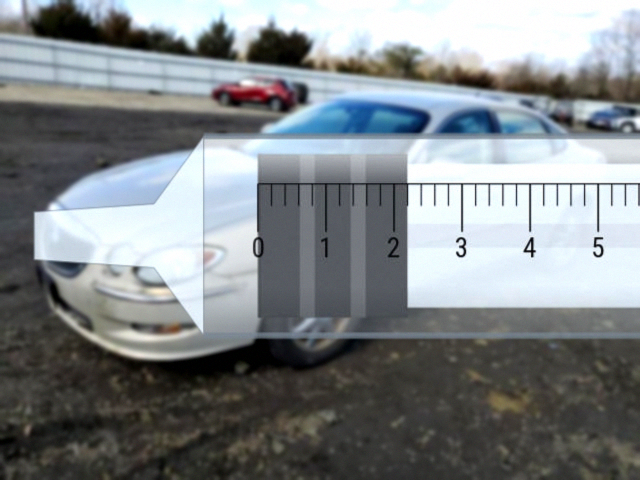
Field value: {"value": 0, "unit": "mL"}
